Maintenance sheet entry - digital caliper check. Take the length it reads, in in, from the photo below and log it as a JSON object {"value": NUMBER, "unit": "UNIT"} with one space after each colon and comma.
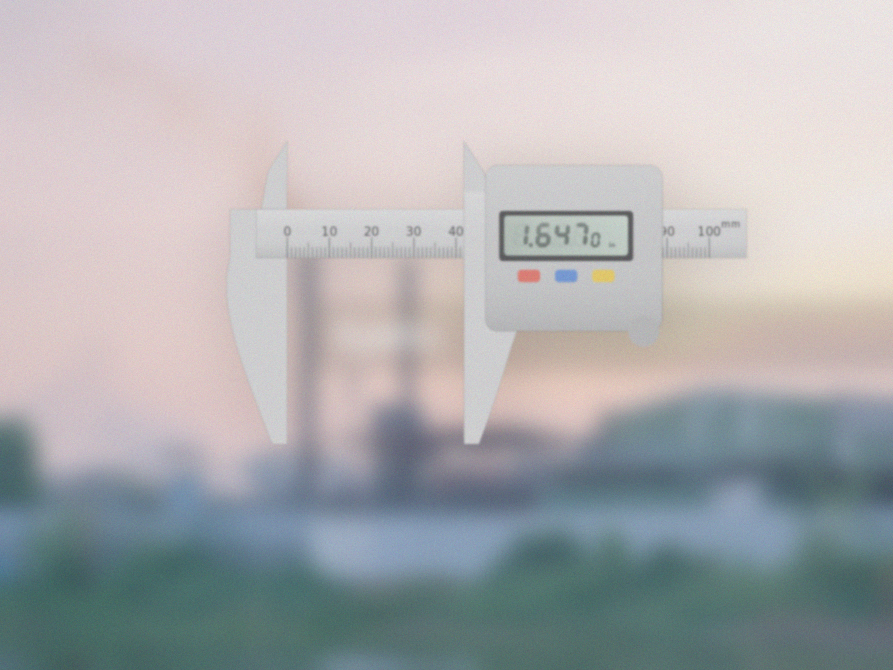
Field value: {"value": 1.6470, "unit": "in"}
